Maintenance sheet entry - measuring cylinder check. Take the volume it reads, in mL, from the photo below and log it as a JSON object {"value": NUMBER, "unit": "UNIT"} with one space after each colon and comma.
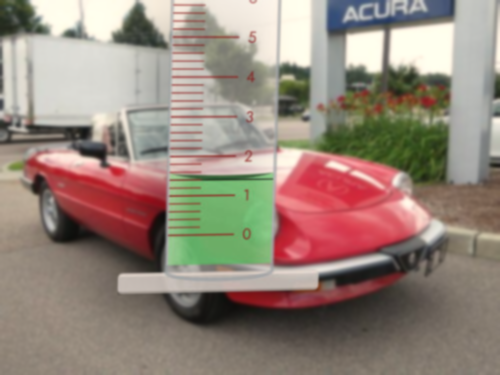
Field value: {"value": 1.4, "unit": "mL"}
